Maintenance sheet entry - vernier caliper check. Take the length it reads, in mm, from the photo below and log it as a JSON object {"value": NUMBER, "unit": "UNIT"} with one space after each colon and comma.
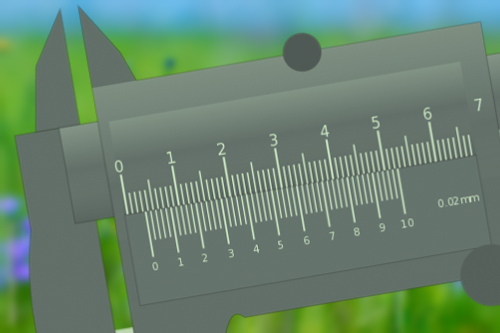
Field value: {"value": 3.5, "unit": "mm"}
